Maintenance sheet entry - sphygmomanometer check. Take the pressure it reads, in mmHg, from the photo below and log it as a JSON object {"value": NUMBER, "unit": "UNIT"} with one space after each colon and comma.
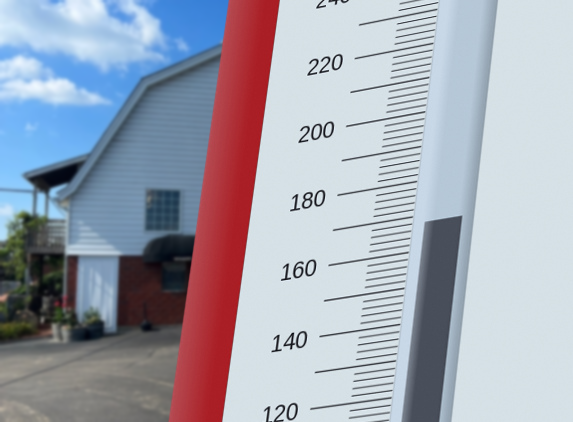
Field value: {"value": 168, "unit": "mmHg"}
